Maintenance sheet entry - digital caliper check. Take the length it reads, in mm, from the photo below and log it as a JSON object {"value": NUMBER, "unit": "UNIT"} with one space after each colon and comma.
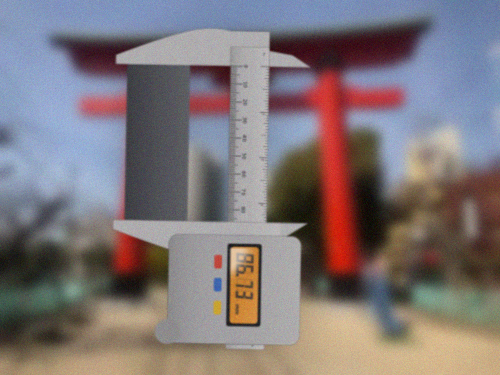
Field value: {"value": 86.73, "unit": "mm"}
